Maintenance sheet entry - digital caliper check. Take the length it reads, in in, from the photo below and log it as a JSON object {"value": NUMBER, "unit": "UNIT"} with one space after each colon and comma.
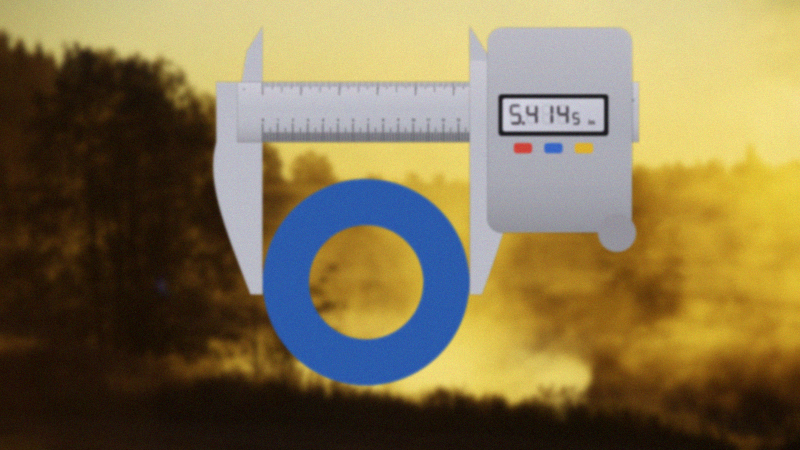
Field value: {"value": 5.4145, "unit": "in"}
